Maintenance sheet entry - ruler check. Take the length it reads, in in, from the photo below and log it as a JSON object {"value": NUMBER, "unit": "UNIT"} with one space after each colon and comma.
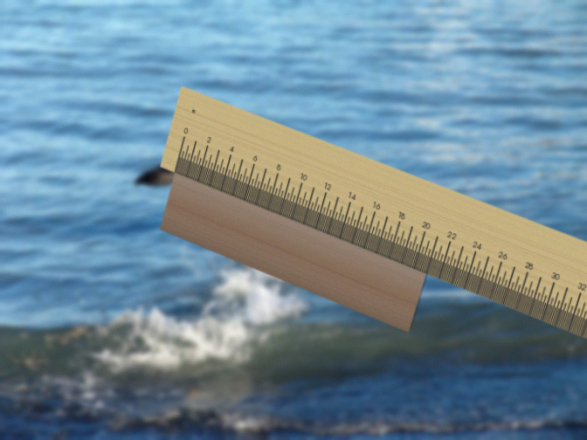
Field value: {"value": 21, "unit": "in"}
